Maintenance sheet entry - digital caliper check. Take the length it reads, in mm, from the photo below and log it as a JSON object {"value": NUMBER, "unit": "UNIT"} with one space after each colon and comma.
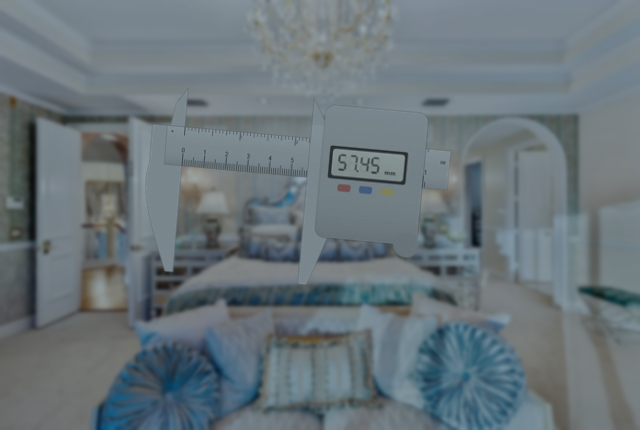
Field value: {"value": 57.45, "unit": "mm"}
